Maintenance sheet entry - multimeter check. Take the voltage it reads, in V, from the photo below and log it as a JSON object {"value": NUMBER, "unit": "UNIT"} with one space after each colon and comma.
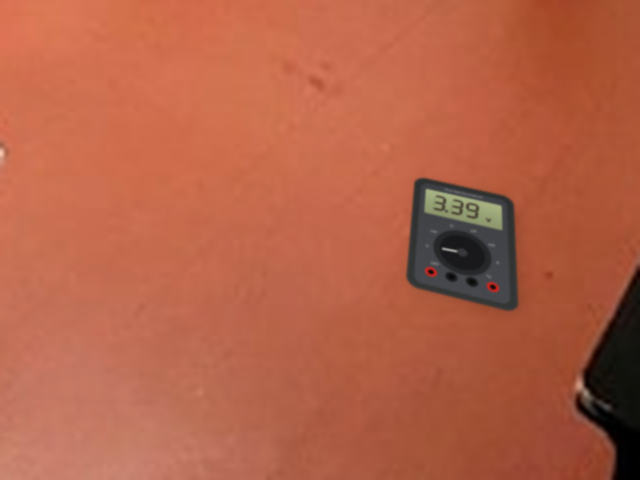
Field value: {"value": 3.39, "unit": "V"}
